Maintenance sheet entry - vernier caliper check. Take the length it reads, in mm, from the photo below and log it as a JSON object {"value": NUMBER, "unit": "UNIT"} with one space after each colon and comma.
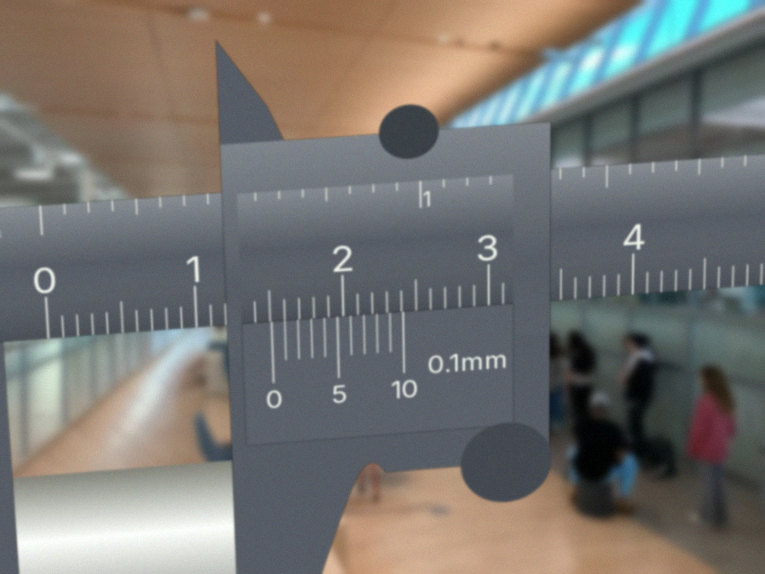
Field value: {"value": 15.1, "unit": "mm"}
